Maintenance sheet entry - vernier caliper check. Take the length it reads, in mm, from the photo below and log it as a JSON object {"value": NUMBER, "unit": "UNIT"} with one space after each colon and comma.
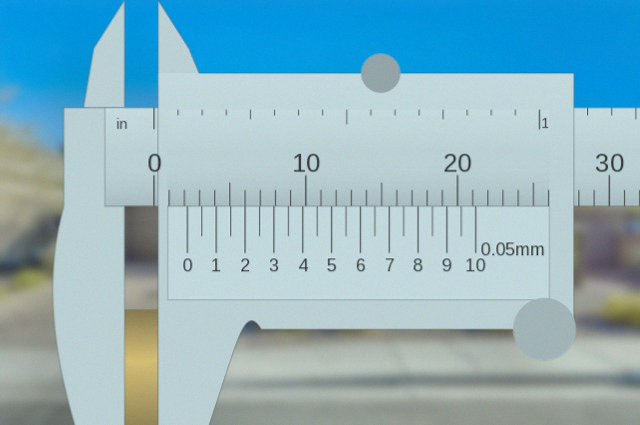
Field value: {"value": 2.2, "unit": "mm"}
